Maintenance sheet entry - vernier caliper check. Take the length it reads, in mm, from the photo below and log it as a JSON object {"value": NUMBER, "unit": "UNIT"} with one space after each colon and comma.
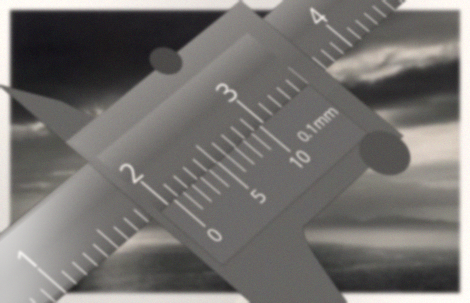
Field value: {"value": 20.6, "unit": "mm"}
